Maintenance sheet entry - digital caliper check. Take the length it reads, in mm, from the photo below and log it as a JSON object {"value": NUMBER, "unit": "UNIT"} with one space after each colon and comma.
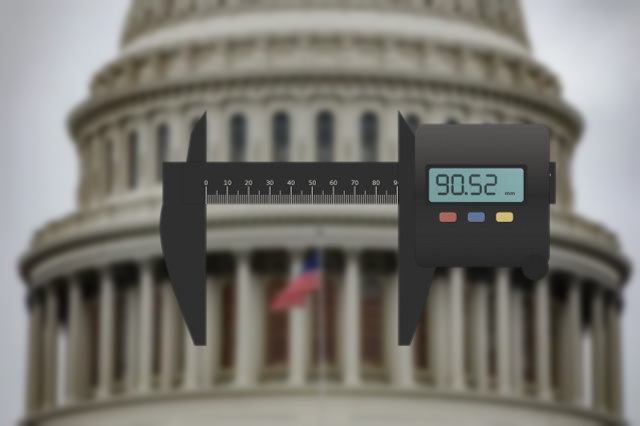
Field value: {"value": 90.52, "unit": "mm"}
